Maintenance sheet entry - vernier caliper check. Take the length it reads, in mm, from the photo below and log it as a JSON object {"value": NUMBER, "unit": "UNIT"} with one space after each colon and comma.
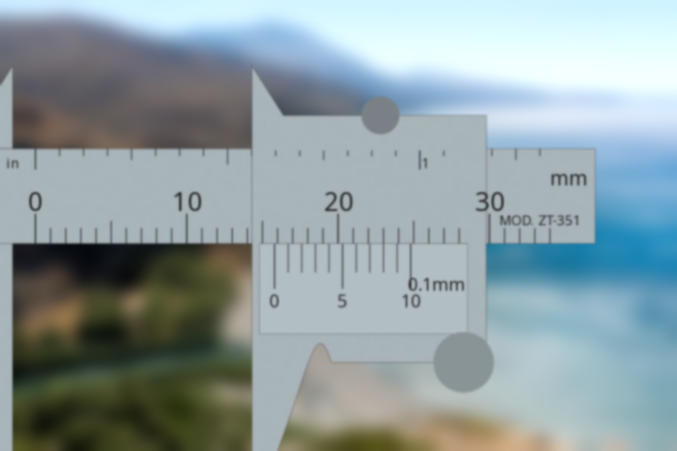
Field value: {"value": 15.8, "unit": "mm"}
